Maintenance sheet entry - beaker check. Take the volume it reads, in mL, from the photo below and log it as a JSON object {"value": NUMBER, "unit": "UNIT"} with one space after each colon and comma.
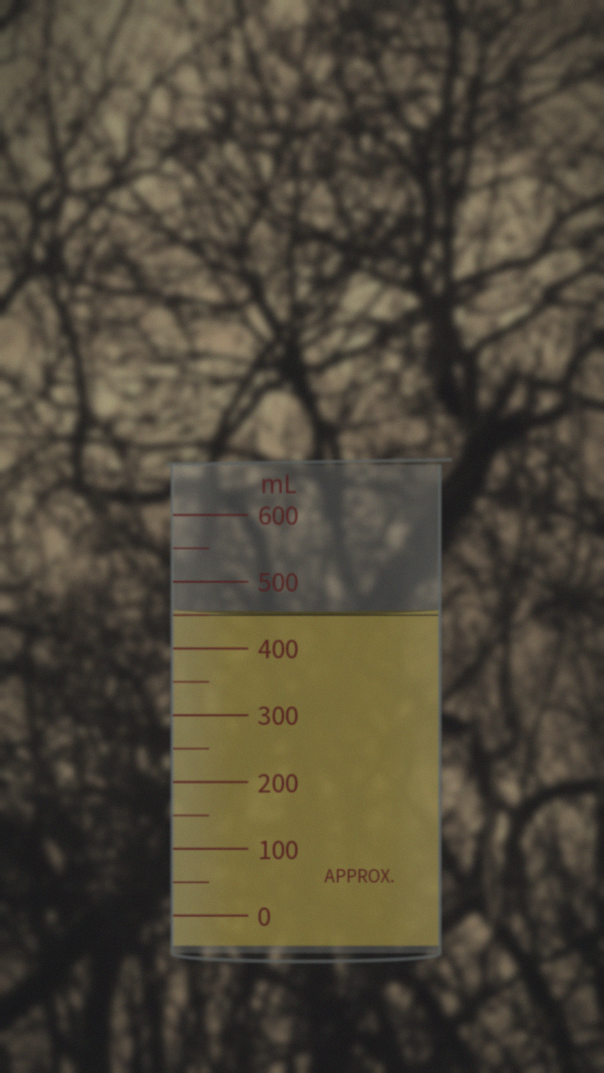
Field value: {"value": 450, "unit": "mL"}
